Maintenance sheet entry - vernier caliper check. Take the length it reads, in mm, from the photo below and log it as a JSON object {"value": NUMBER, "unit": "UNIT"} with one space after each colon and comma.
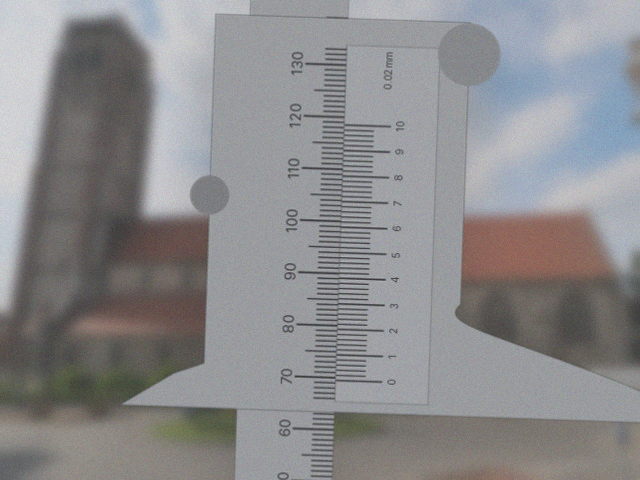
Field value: {"value": 69.5, "unit": "mm"}
